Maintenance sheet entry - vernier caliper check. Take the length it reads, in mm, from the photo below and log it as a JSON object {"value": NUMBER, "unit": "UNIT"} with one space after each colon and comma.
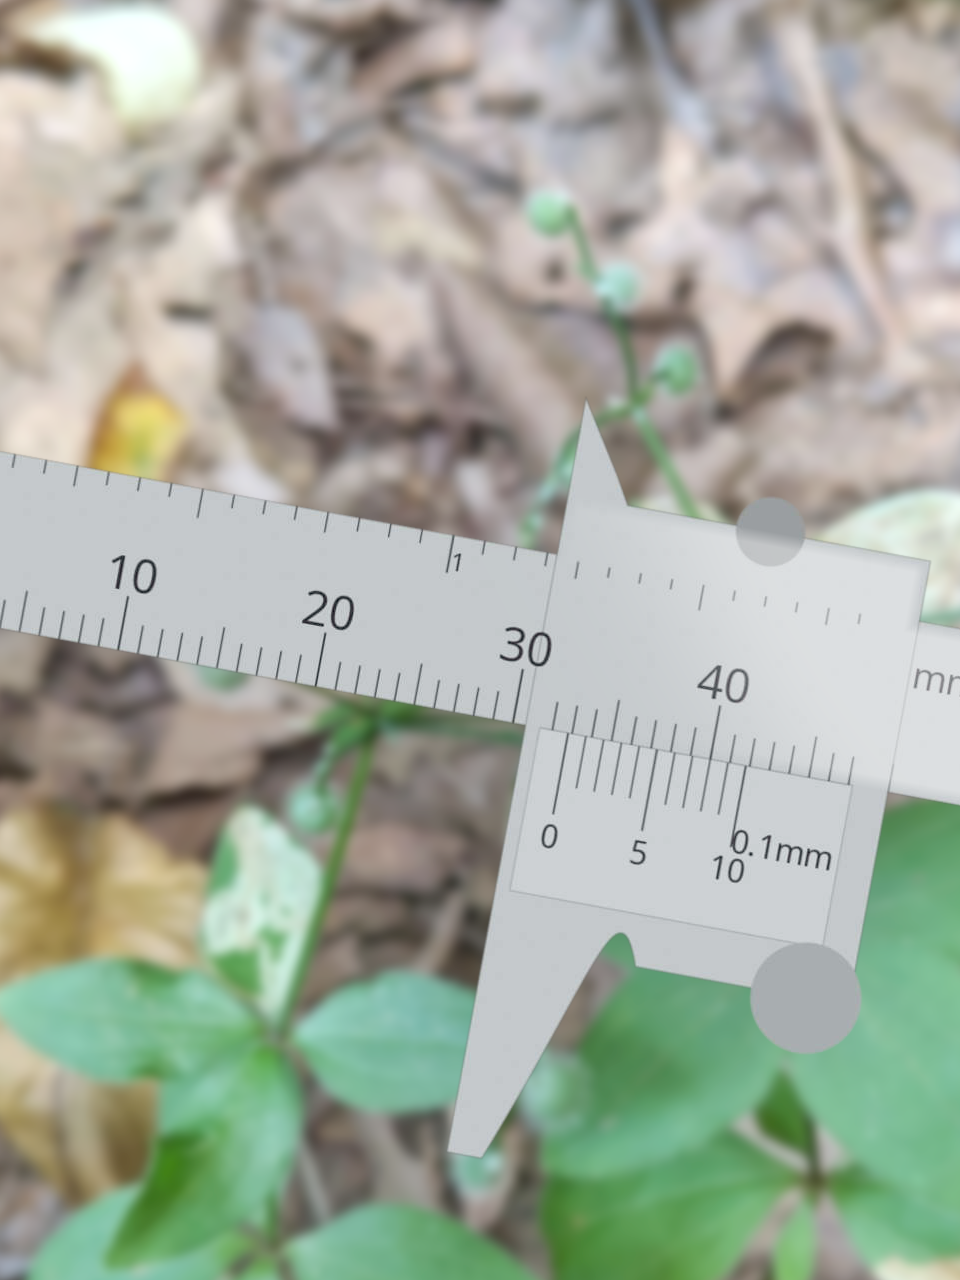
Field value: {"value": 32.8, "unit": "mm"}
